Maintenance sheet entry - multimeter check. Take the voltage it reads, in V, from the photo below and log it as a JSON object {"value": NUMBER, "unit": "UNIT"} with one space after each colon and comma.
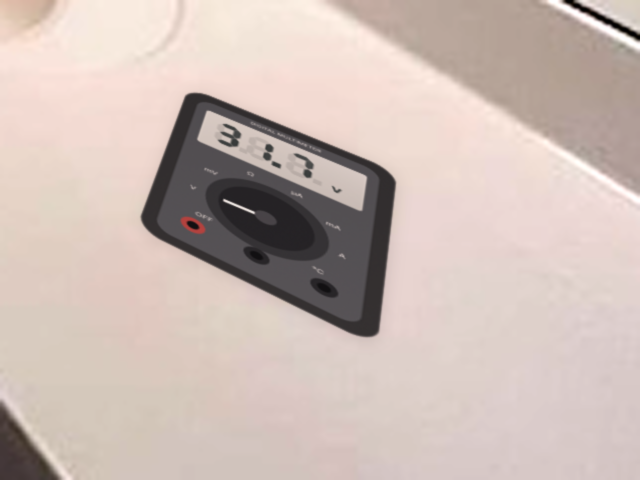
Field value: {"value": 31.7, "unit": "V"}
